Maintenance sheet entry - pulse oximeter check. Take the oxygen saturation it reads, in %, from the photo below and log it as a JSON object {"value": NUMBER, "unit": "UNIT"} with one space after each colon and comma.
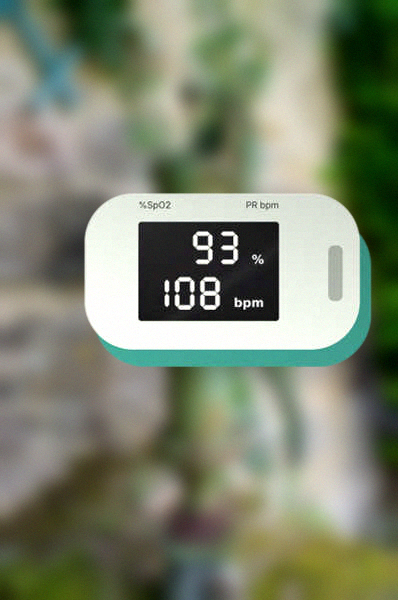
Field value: {"value": 93, "unit": "%"}
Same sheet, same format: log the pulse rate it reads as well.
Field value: {"value": 108, "unit": "bpm"}
